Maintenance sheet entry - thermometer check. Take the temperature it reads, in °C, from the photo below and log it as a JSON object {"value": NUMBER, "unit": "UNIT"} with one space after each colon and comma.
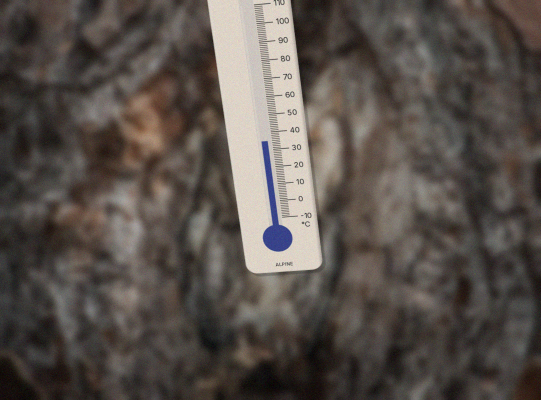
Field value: {"value": 35, "unit": "°C"}
